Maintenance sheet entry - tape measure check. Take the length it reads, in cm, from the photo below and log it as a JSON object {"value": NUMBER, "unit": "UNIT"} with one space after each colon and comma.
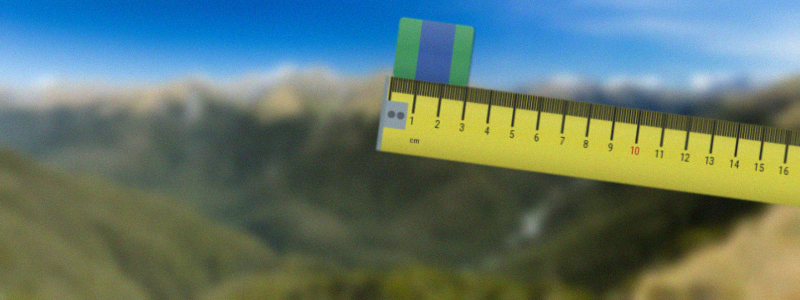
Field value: {"value": 3, "unit": "cm"}
